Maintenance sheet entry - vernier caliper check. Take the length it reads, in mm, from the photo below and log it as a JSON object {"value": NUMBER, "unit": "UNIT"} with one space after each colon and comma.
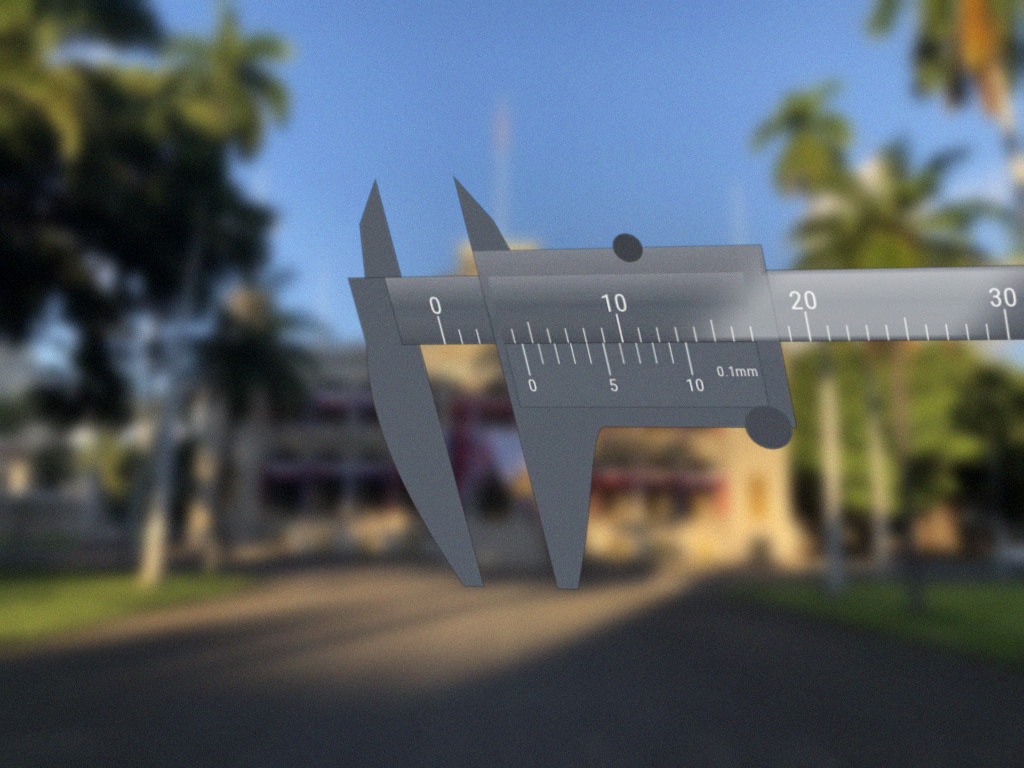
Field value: {"value": 4.4, "unit": "mm"}
